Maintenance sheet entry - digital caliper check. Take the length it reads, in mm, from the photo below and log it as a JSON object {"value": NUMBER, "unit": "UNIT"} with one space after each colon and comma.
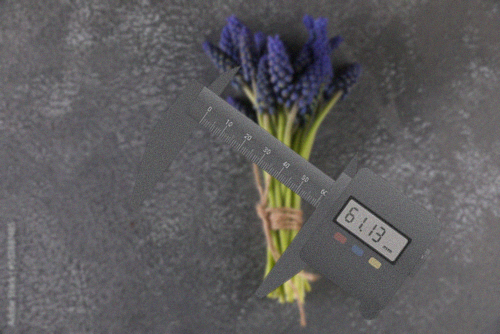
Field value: {"value": 61.13, "unit": "mm"}
